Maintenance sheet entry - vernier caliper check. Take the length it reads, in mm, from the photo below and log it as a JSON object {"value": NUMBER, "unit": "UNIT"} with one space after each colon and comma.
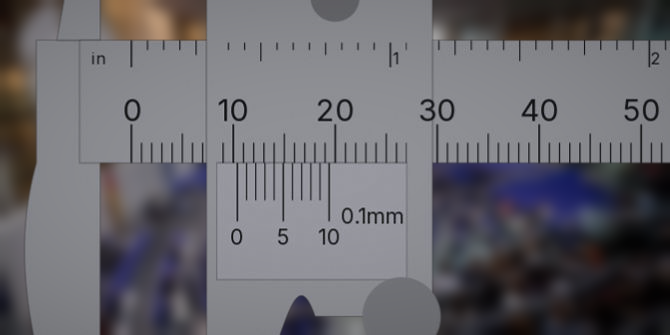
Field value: {"value": 10.4, "unit": "mm"}
